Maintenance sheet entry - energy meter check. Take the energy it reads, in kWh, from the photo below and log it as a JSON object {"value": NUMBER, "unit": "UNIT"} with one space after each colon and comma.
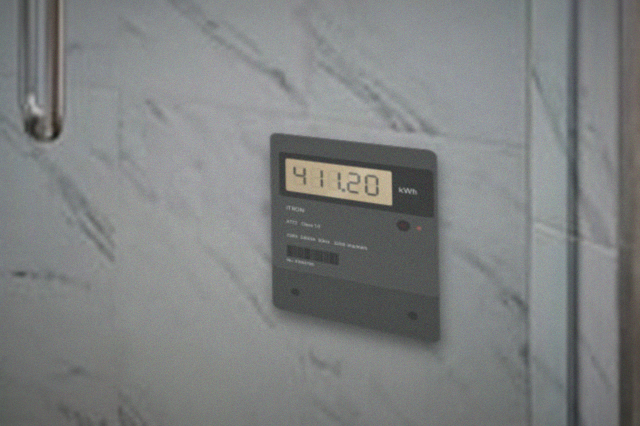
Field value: {"value": 411.20, "unit": "kWh"}
